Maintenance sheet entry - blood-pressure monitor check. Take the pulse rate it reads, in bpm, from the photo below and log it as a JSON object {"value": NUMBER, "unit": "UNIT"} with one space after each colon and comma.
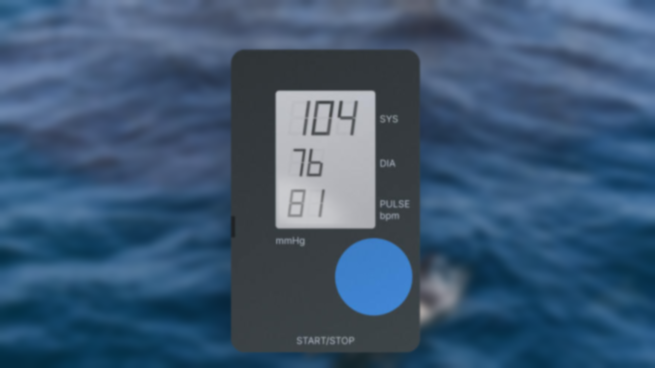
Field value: {"value": 81, "unit": "bpm"}
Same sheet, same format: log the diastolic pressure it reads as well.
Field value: {"value": 76, "unit": "mmHg"}
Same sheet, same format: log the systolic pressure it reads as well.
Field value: {"value": 104, "unit": "mmHg"}
